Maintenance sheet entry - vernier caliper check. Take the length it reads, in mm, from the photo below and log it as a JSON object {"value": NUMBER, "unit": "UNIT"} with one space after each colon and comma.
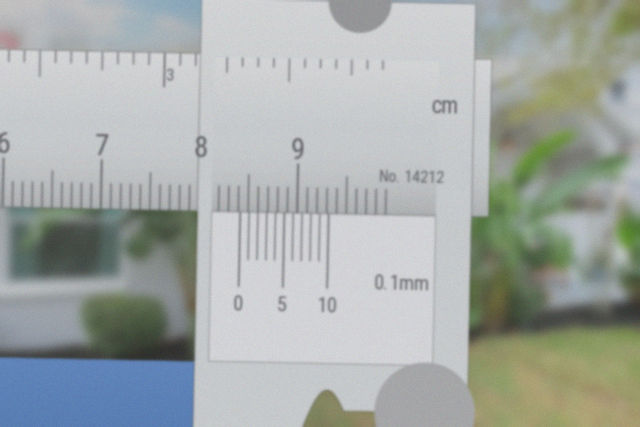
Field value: {"value": 84.2, "unit": "mm"}
